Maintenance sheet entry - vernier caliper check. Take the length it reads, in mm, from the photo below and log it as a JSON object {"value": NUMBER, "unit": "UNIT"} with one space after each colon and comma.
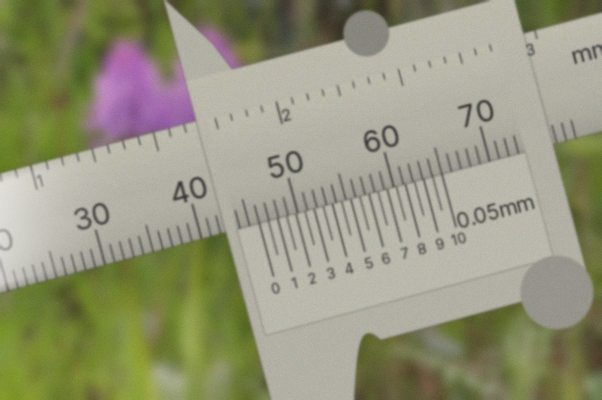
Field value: {"value": 46.0, "unit": "mm"}
